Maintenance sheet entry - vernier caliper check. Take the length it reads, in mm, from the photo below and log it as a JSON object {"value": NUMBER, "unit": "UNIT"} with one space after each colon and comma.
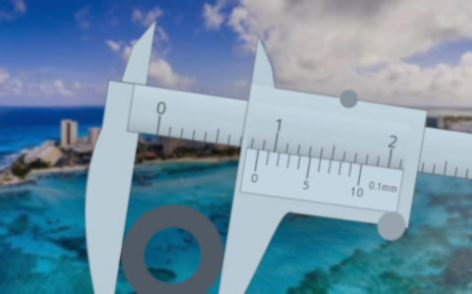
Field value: {"value": 8.6, "unit": "mm"}
